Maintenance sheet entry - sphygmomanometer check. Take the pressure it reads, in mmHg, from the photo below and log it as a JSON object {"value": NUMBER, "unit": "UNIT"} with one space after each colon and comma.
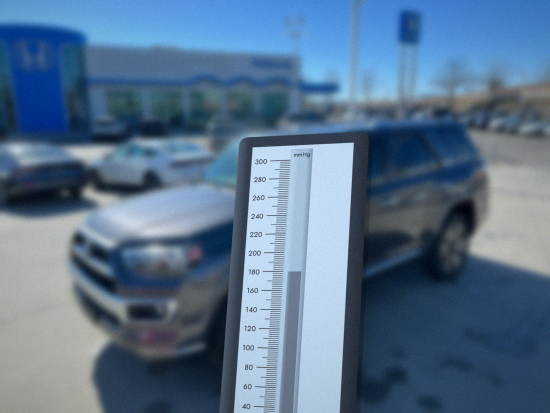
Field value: {"value": 180, "unit": "mmHg"}
